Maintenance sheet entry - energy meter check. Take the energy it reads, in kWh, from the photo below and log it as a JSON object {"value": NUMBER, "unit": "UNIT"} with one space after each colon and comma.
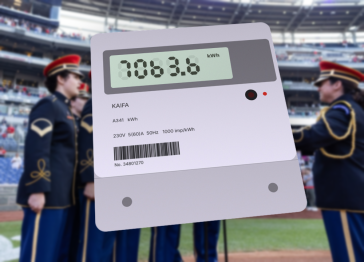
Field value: {"value": 7063.6, "unit": "kWh"}
